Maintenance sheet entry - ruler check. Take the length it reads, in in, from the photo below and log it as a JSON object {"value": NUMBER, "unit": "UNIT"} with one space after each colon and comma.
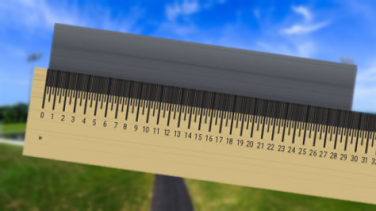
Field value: {"value": 29, "unit": "in"}
